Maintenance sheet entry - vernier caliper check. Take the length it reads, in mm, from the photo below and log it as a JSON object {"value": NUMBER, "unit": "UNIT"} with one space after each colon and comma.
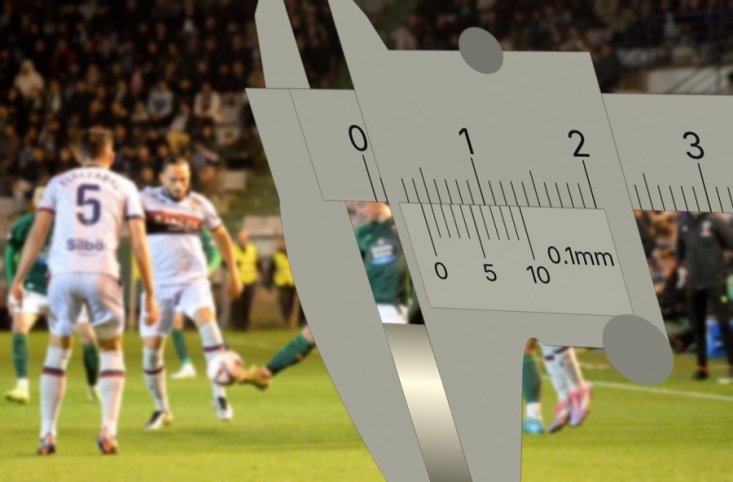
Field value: {"value": 4.1, "unit": "mm"}
